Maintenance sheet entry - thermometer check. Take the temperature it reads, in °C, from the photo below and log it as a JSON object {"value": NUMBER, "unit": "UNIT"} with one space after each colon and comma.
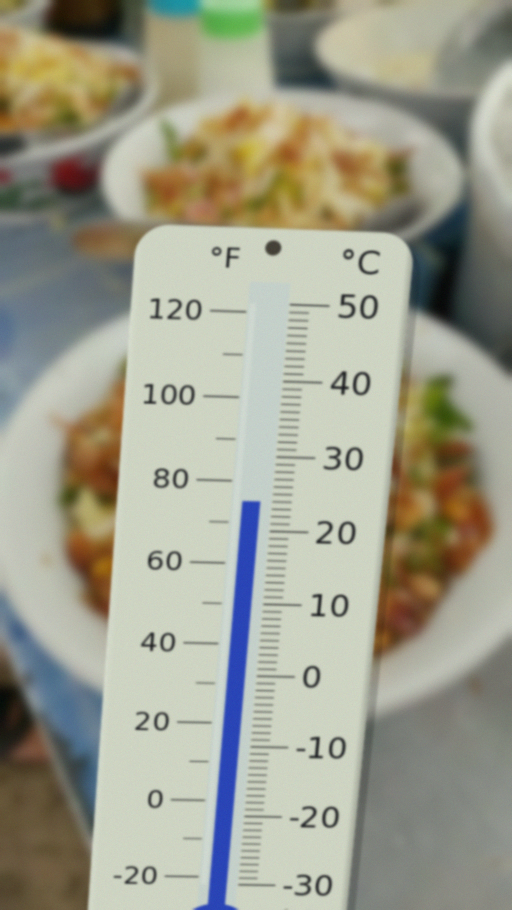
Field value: {"value": 24, "unit": "°C"}
